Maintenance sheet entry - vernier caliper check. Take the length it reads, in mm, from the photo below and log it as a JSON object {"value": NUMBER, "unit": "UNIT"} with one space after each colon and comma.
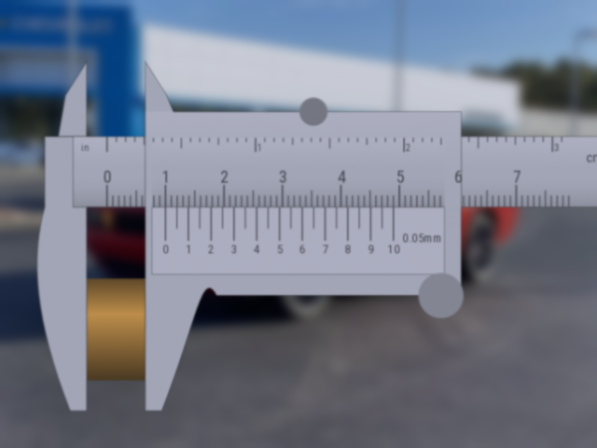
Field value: {"value": 10.0, "unit": "mm"}
